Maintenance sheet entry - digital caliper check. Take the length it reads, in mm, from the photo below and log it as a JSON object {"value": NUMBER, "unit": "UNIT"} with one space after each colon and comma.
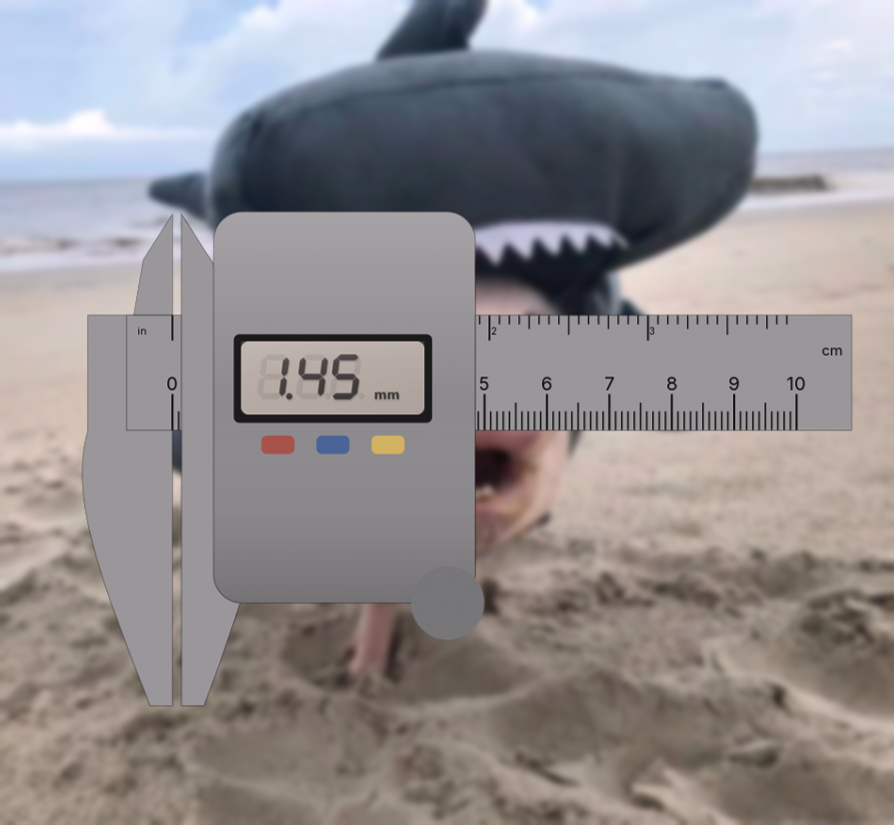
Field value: {"value": 1.45, "unit": "mm"}
